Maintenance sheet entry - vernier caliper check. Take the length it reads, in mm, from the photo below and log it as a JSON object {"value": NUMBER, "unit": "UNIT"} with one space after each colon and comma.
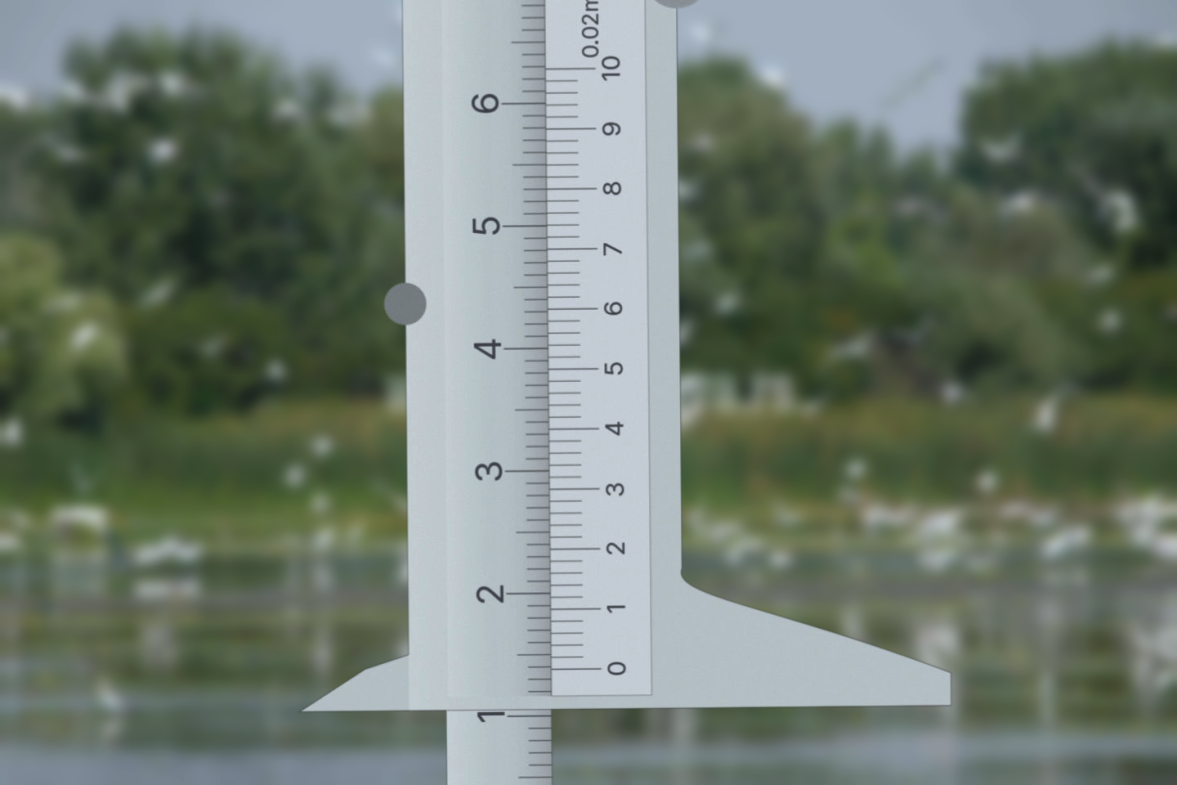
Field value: {"value": 13.8, "unit": "mm"}
